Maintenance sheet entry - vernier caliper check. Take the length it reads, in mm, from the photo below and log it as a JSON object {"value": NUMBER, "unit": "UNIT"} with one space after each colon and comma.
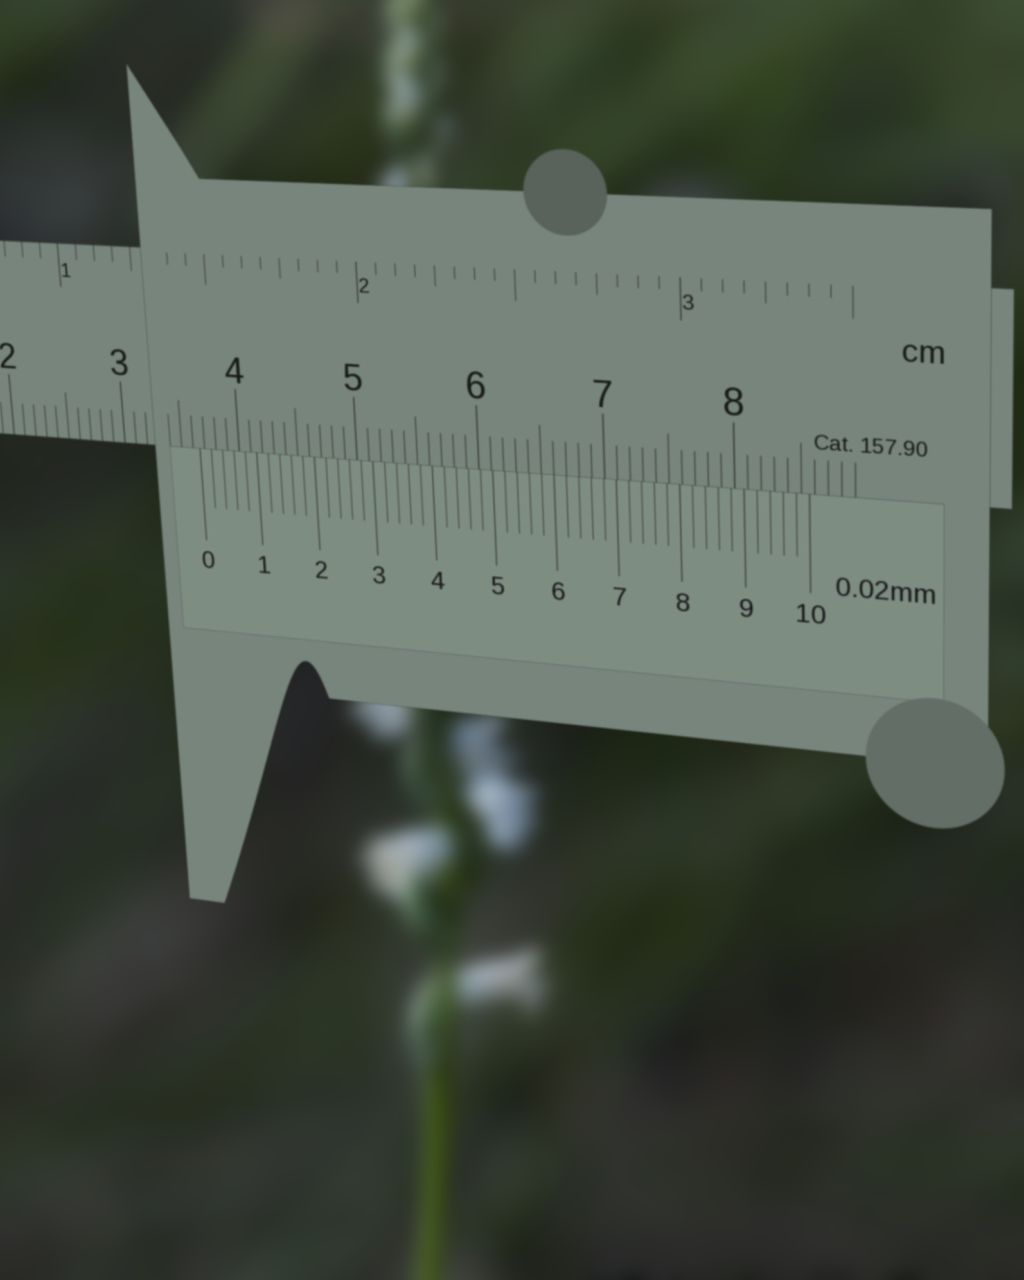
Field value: {"value": 36.6, "unit": "mm"}
